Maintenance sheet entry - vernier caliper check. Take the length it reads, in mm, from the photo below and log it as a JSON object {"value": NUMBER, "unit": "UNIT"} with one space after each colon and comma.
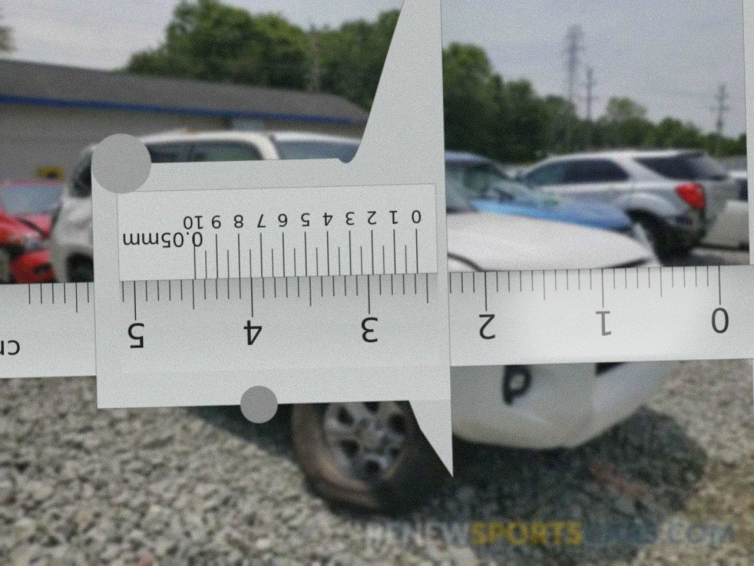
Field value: {"value": 25.8, "unit": "mm"}
